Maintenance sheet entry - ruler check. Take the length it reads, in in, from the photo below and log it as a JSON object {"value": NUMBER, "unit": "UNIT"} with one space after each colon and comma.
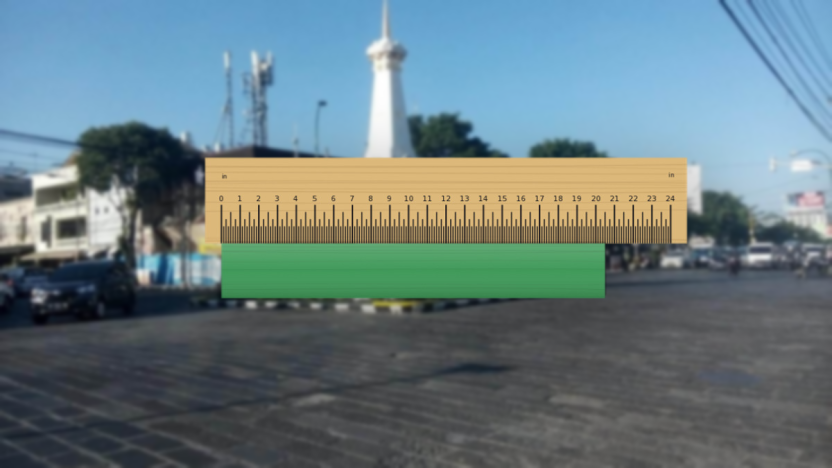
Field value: {"value": 20.5, "unit": "in"}
